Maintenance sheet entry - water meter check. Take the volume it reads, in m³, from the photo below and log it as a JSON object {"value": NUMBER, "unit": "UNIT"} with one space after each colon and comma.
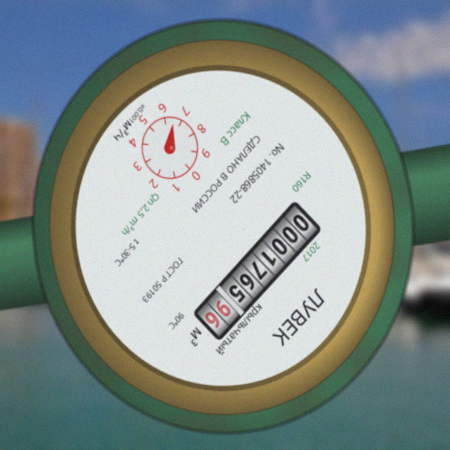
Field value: {"value": 1765.966, "unit": "m³"}
